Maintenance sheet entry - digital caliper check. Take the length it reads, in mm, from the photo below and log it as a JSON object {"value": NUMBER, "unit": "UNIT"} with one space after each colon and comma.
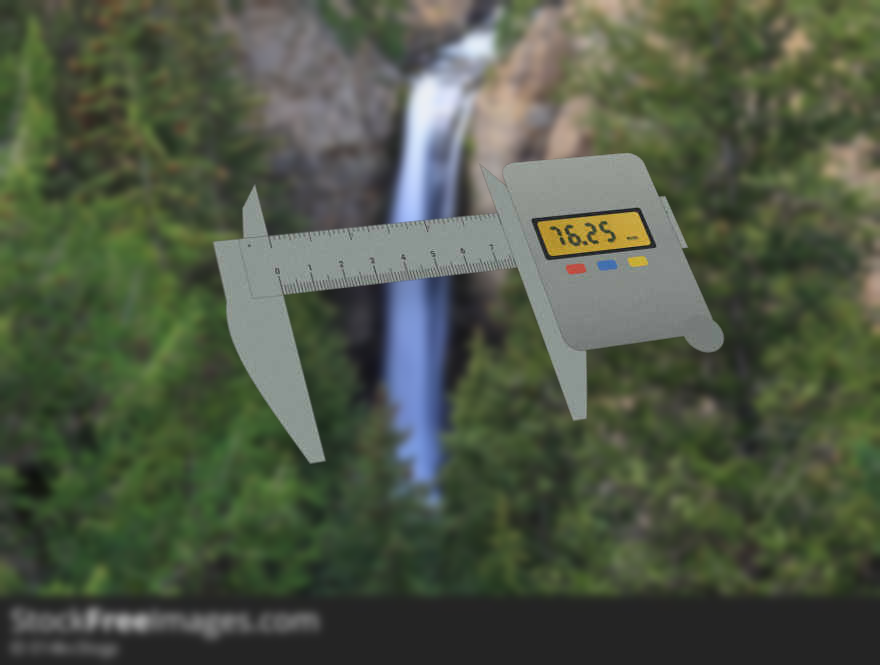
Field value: {"value": 76.25, "unit": "mm"}
